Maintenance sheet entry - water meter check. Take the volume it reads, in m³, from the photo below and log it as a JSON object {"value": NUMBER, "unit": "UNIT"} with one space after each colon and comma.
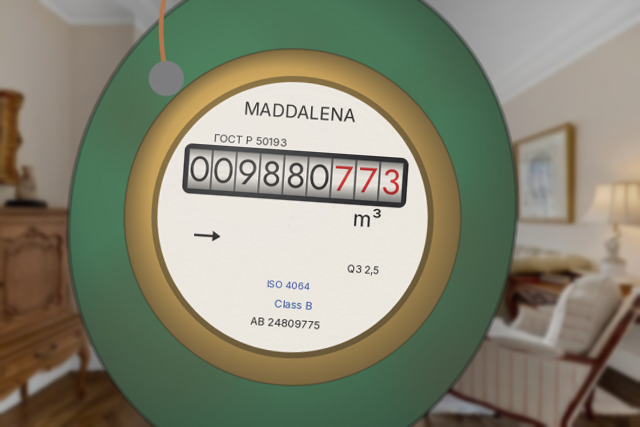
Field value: {"value": 9880.773, "unit": "m³"}
